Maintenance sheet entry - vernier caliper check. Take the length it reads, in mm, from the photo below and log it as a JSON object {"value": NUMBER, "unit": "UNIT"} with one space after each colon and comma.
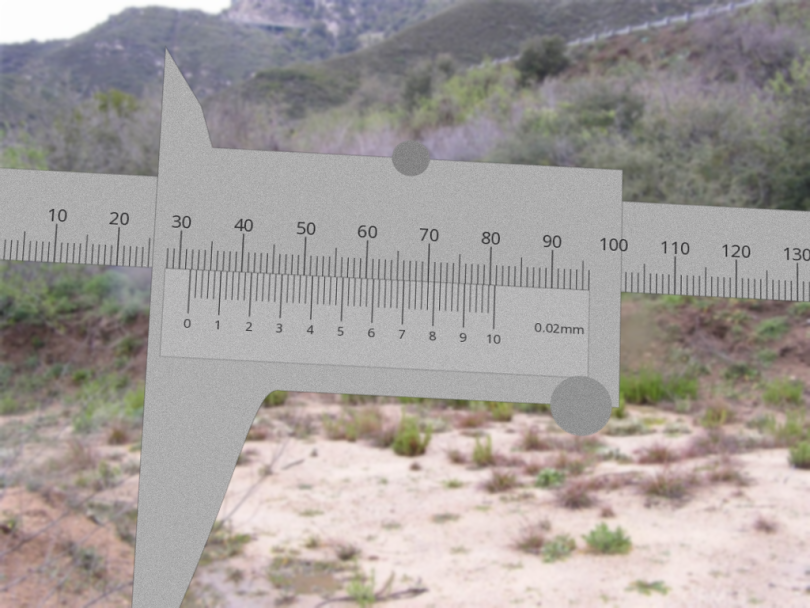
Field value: {"value": 31.8, "unit": "mm"}
